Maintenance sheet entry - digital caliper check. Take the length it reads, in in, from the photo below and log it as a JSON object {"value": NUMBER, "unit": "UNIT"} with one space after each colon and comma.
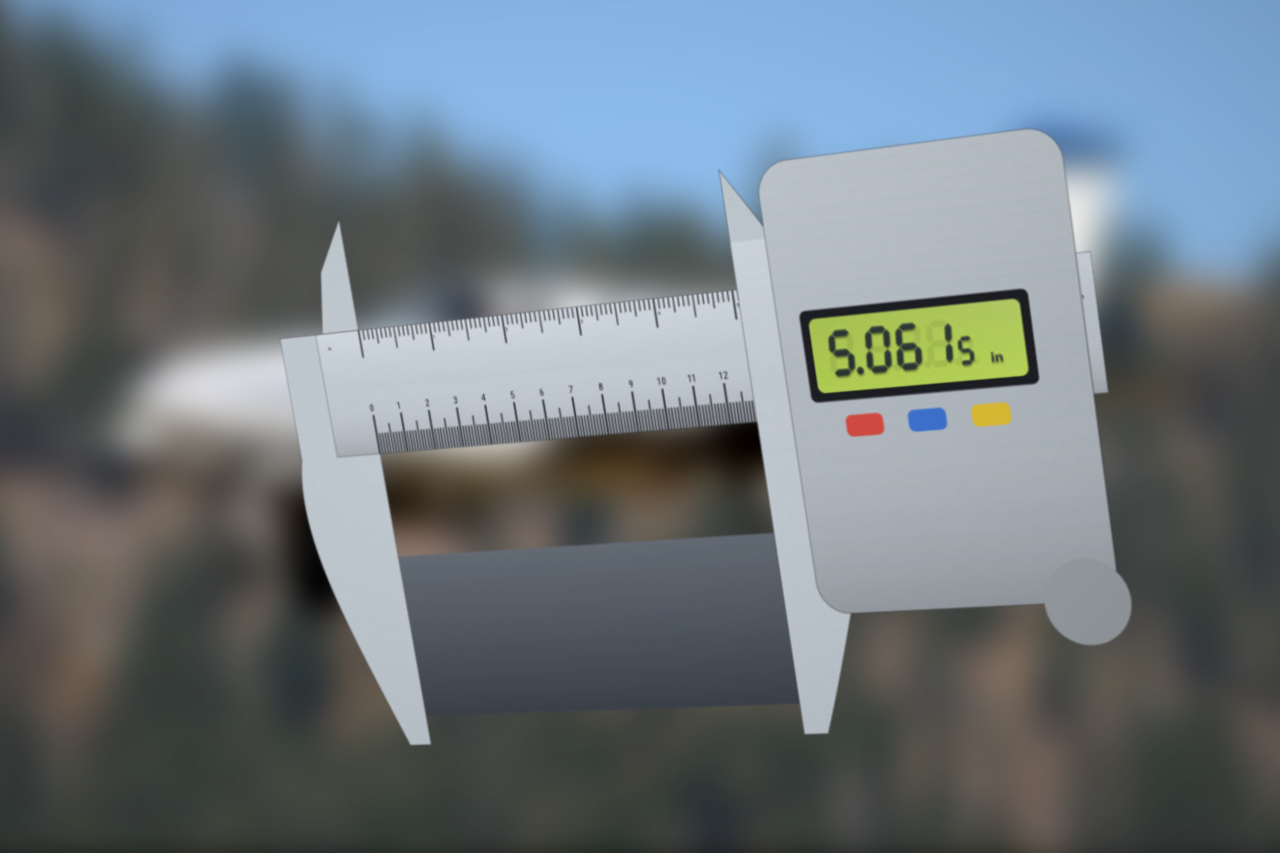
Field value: {"value": 5.0615, "unit": "in"}
